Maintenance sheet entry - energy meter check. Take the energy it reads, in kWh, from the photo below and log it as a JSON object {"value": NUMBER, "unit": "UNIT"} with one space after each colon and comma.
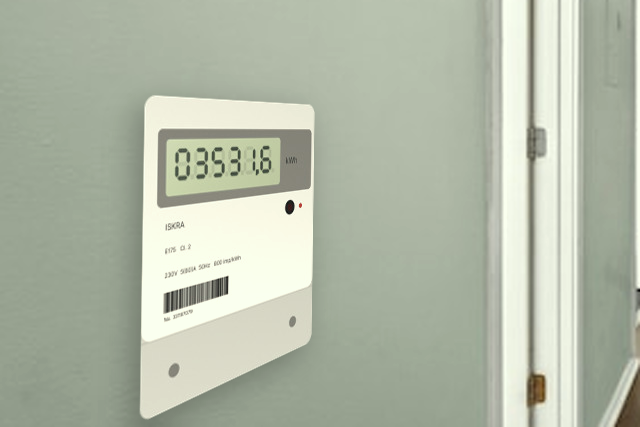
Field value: {"value": 3531.6, "unit": "kWh"}
